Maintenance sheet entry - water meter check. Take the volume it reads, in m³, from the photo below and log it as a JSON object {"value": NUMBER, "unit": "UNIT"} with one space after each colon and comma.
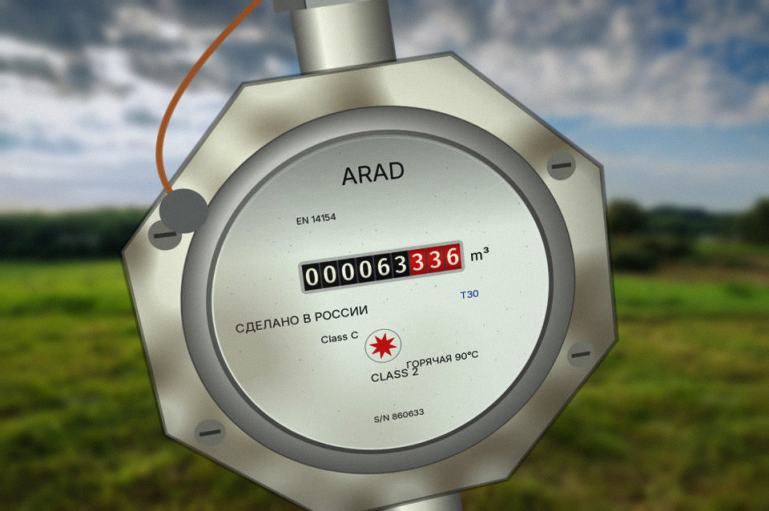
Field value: {"value": 63.336, "unit": "m³"}
